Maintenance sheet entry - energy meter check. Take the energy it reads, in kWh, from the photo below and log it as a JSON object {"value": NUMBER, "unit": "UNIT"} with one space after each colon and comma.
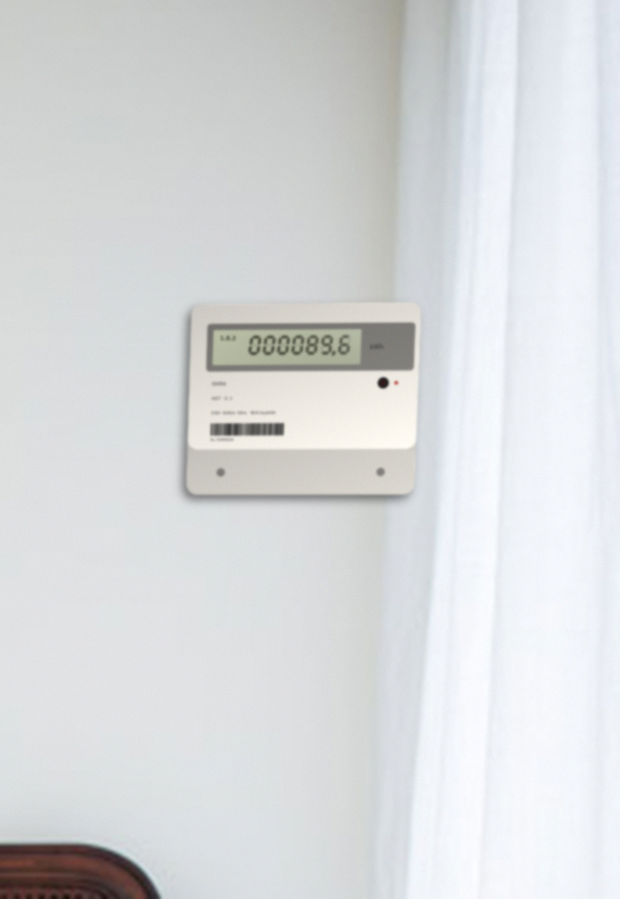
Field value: {"value": 89.6, "unit": "kWh"}
